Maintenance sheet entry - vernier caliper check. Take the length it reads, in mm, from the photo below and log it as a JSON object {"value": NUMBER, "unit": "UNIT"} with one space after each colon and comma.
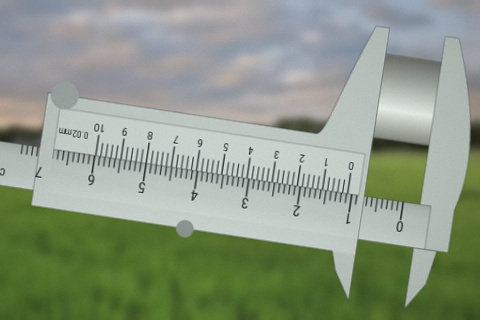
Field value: {"value": 10.8, "unit": "mm"}
